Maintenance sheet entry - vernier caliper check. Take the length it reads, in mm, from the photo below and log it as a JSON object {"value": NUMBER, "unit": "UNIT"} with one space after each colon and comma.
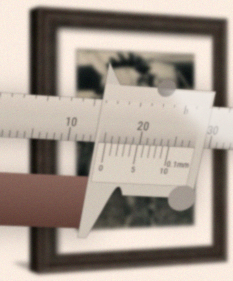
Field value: {"value": 15.2, "unit": "mm"}
